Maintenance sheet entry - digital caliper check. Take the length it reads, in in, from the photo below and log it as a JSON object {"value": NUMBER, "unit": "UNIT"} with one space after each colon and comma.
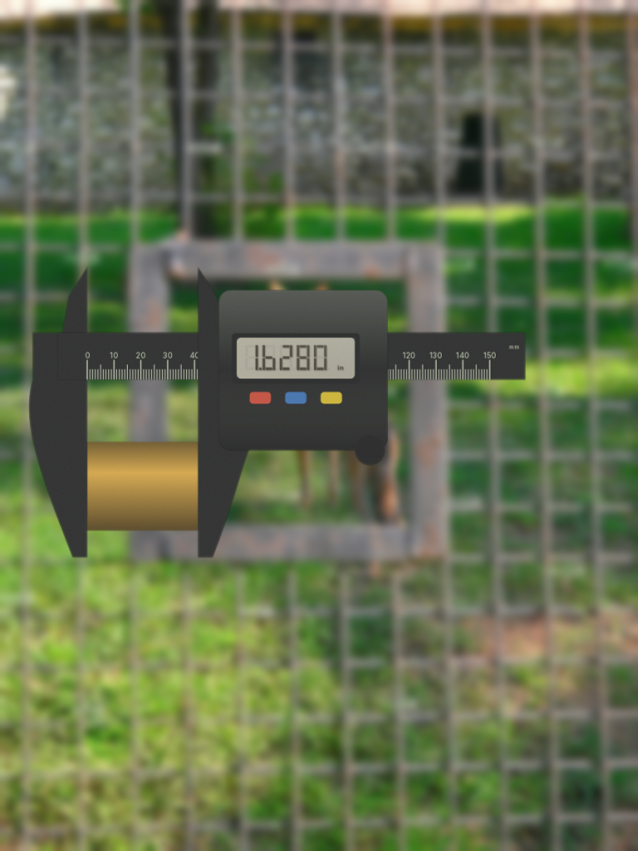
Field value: {"value": 1.6280, "unit": "in"}
